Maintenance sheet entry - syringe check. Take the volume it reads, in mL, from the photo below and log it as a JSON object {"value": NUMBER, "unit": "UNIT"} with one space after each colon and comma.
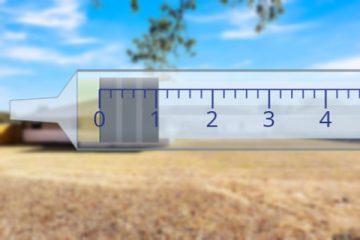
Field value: {"value": 0, "unit": "mL"}
